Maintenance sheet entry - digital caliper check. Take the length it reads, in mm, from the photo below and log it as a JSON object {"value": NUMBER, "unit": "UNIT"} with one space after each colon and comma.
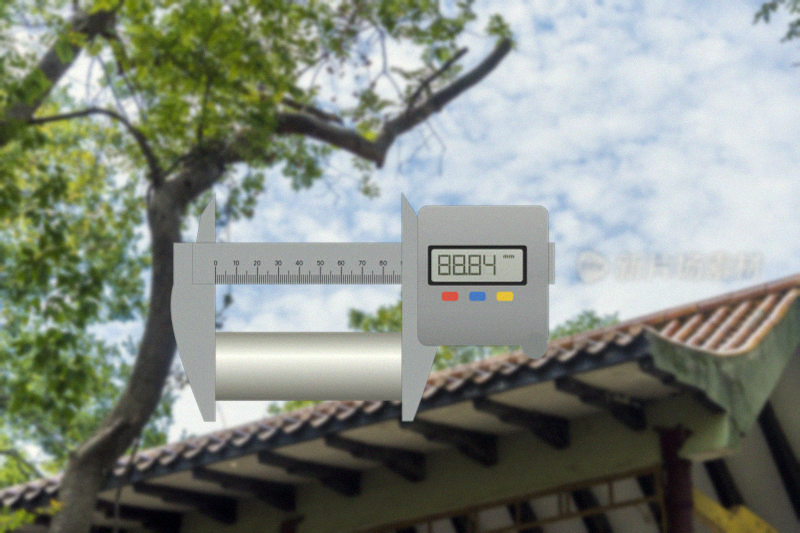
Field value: {"value": 88.84, "unit": "mm"}
